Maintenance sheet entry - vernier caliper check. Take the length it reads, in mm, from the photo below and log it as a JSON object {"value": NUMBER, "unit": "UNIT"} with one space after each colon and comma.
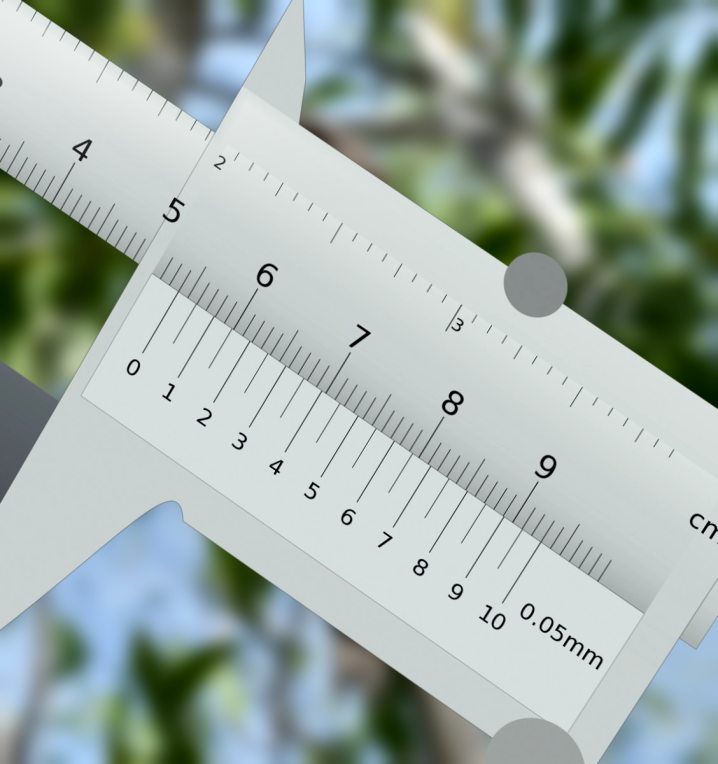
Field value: {"value": 54.0, "unit": "mm"}
